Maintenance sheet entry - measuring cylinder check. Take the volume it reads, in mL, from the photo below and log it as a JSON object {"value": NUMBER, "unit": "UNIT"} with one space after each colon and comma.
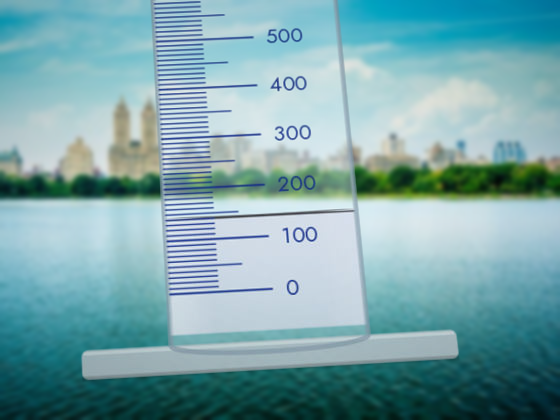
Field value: {"value": 140, "unit": "mL"}
